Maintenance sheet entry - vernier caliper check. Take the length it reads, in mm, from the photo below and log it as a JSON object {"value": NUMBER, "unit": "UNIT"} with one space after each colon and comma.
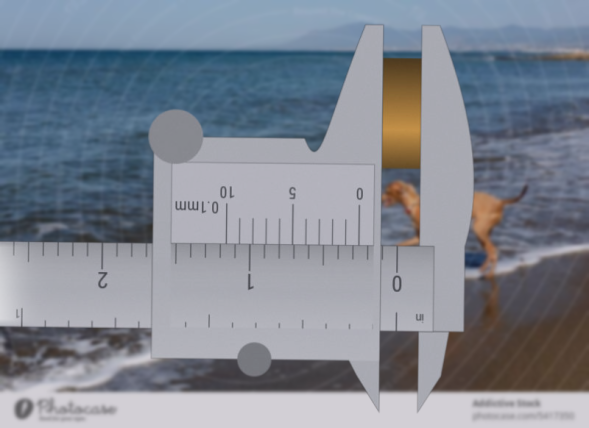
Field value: {"value": 2.6, "unit": "mm"}
